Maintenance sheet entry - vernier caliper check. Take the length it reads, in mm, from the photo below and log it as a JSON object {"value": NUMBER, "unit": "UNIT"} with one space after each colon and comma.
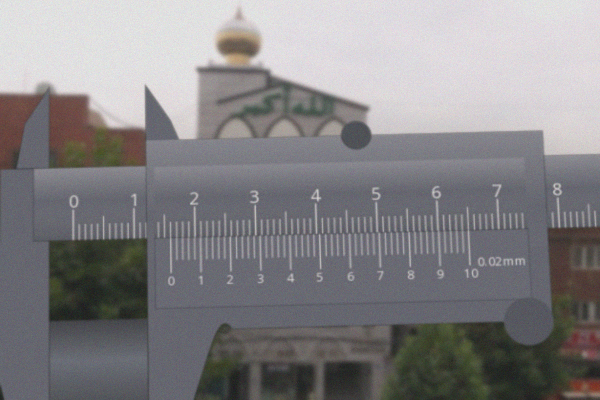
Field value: {"value": 16.0, "unit": "mm"}
